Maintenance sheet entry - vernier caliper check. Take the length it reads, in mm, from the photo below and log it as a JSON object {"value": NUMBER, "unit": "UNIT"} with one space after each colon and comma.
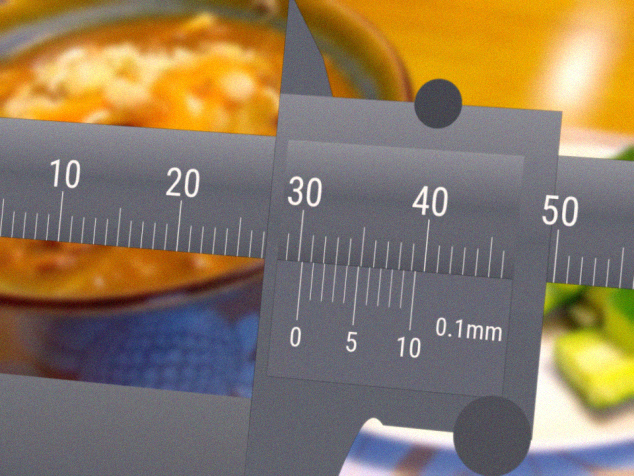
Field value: {"value": 30.3, "unit": "mm"}
